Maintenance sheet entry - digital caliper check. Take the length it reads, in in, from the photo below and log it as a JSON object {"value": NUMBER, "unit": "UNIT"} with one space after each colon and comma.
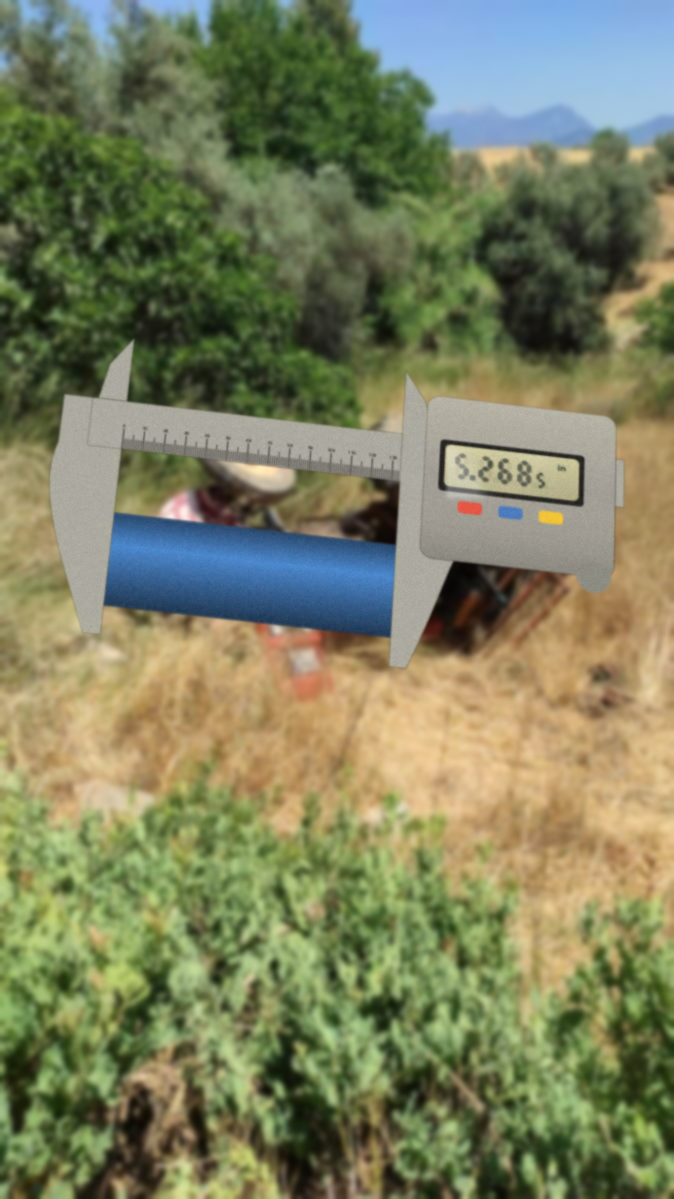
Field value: {"value": 5.2685, "unit": "in"}
